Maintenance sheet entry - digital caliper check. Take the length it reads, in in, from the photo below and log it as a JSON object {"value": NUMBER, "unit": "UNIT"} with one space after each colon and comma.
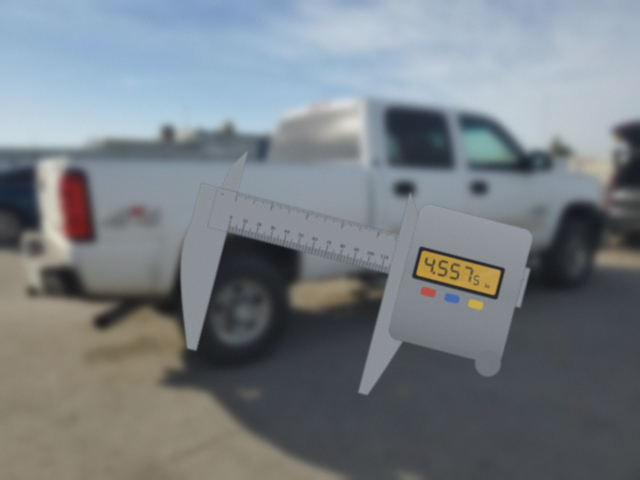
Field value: {"value": 4.5575, "unit": "in"}
